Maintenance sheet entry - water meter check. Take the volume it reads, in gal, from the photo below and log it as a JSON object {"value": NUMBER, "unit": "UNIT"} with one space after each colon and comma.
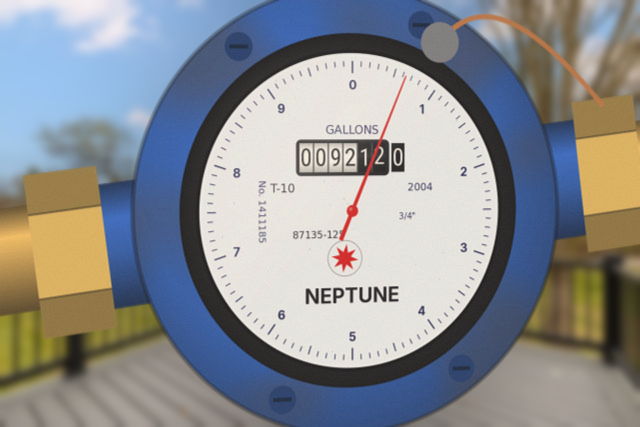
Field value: {"value": 92120.6, "unit": "gal"}
